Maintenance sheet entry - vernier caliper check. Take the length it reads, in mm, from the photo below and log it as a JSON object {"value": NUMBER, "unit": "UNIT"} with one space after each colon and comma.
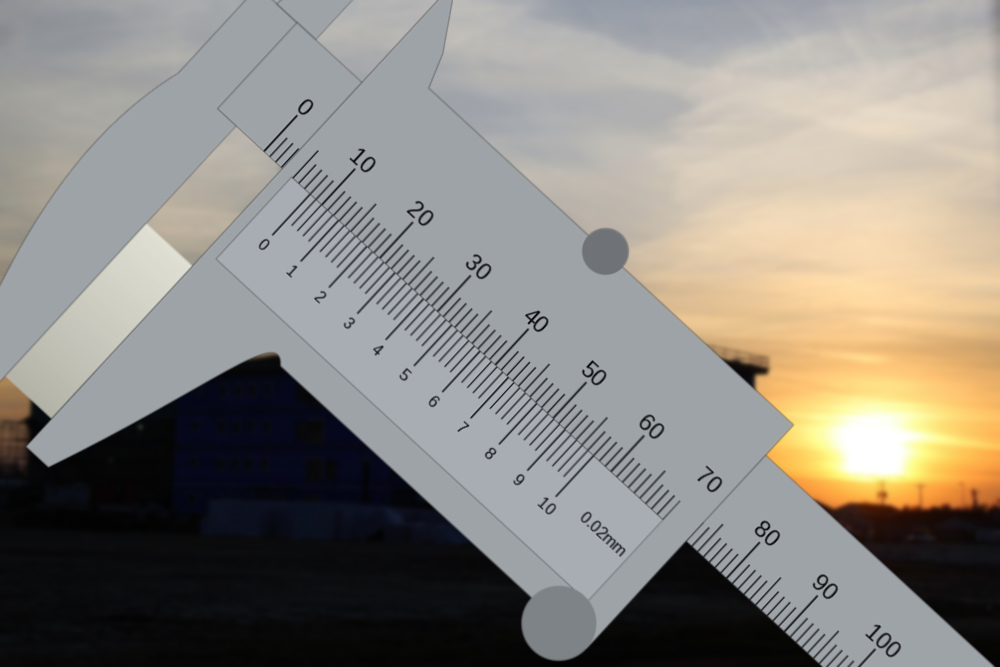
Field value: {"value": 8.0, "unit": "mm"}
